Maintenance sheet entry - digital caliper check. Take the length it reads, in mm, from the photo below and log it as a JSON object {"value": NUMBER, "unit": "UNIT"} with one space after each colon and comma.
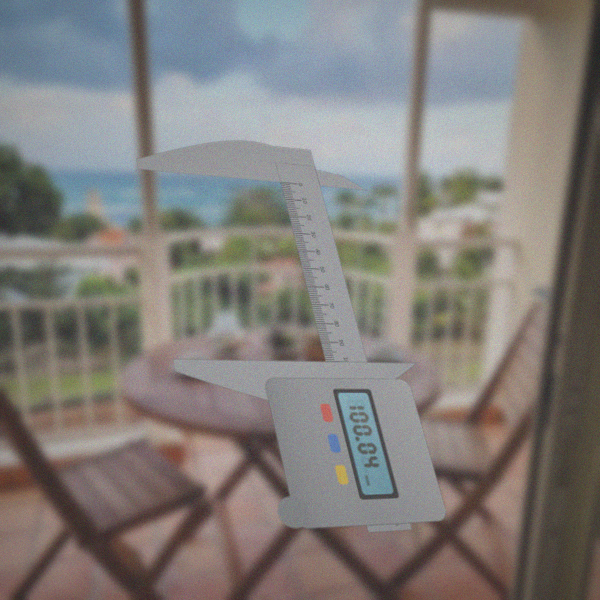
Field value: {"value": 100.04, "unit": "mm"}
